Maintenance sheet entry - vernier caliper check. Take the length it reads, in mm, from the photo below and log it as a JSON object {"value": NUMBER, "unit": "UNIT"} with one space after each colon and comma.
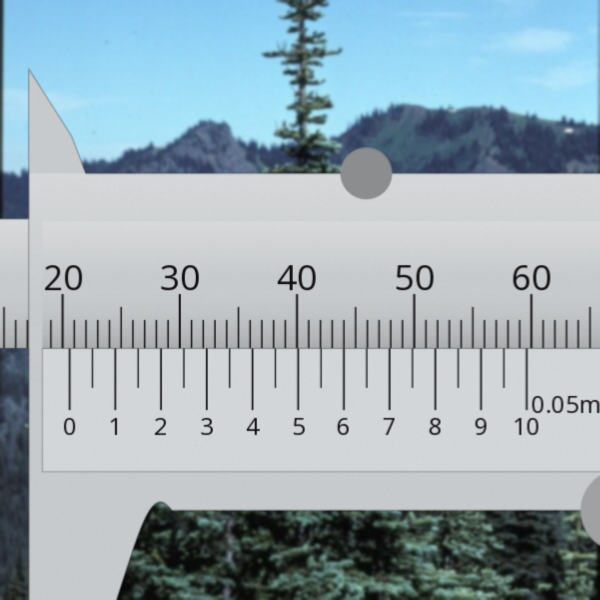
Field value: {"value": 20.6, "unit": "mm"}
